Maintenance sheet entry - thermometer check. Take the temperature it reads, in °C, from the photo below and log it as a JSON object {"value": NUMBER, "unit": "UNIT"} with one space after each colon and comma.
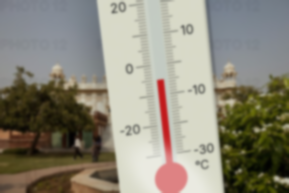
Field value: {"value": -5, "unit": "°C"}
